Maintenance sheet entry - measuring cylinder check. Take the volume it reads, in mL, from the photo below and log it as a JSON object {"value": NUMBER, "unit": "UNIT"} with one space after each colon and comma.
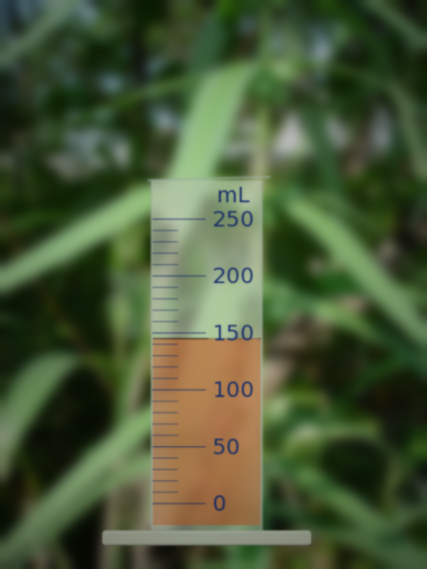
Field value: {"value": 145, "unit": "mL"}
